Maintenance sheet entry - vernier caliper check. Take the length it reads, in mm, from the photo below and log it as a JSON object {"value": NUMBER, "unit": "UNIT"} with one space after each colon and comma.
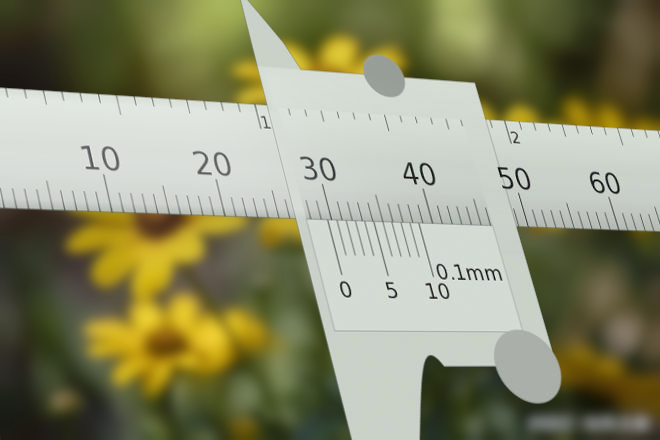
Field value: {"value": 29.6, "unit": "mm"}
